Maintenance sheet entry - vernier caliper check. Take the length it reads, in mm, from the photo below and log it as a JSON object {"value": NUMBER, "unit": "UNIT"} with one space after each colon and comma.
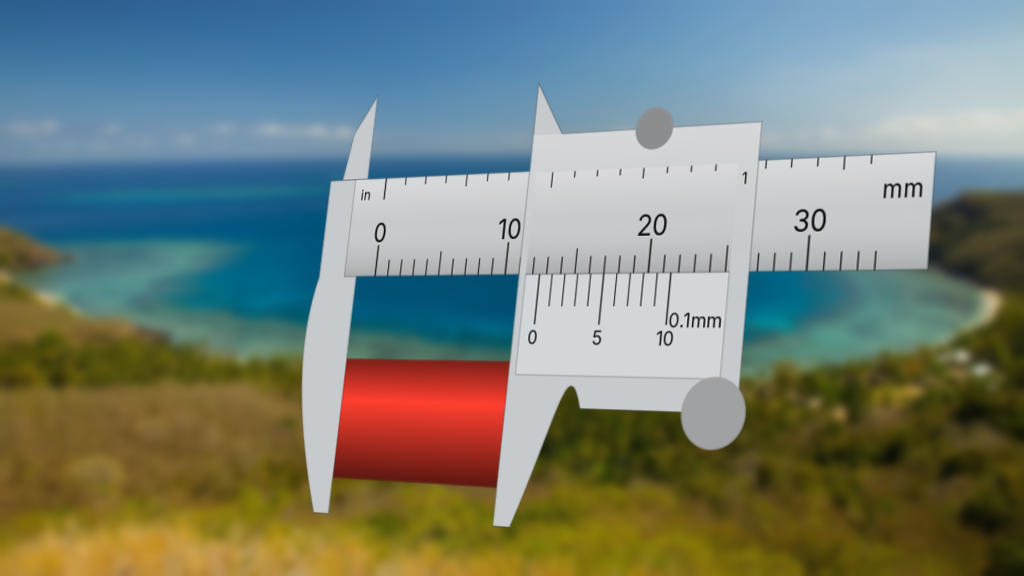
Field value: {"value": 12.5, "unit": "mm"}
